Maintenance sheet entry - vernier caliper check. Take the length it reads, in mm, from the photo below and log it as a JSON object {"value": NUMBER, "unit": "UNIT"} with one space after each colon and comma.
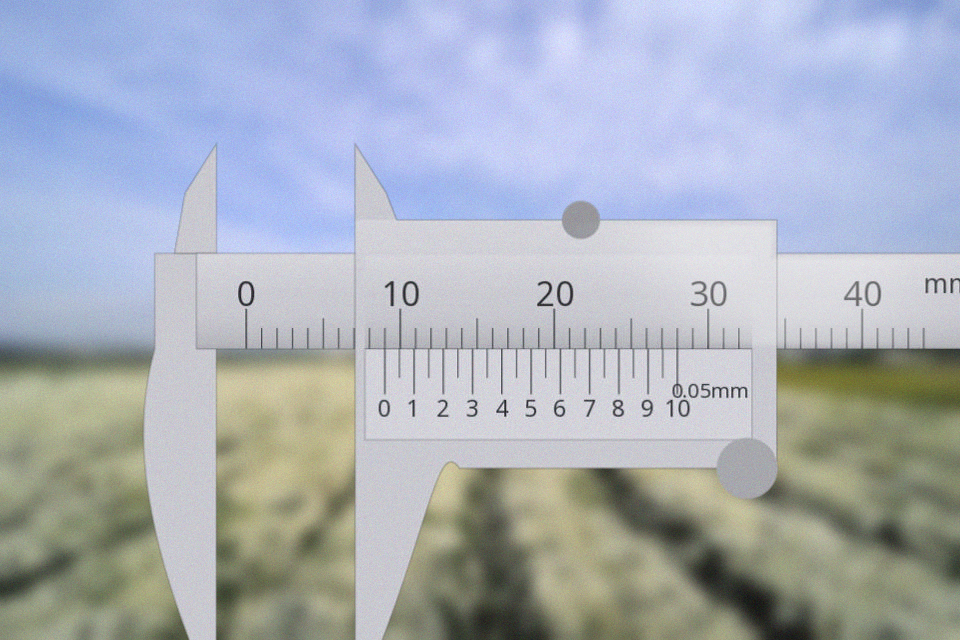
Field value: {"value": 9.0, "unit": "mm"}
